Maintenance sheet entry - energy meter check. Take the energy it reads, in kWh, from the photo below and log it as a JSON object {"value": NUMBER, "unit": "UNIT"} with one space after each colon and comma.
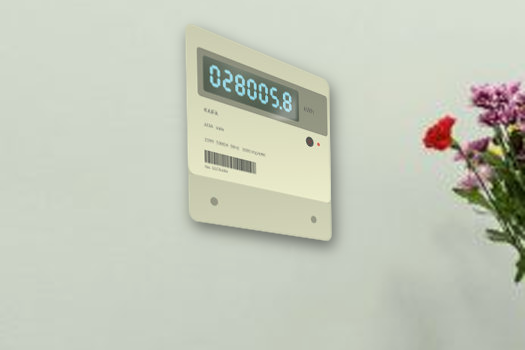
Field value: {"value": 28005.8, "unit": "kWh"}
